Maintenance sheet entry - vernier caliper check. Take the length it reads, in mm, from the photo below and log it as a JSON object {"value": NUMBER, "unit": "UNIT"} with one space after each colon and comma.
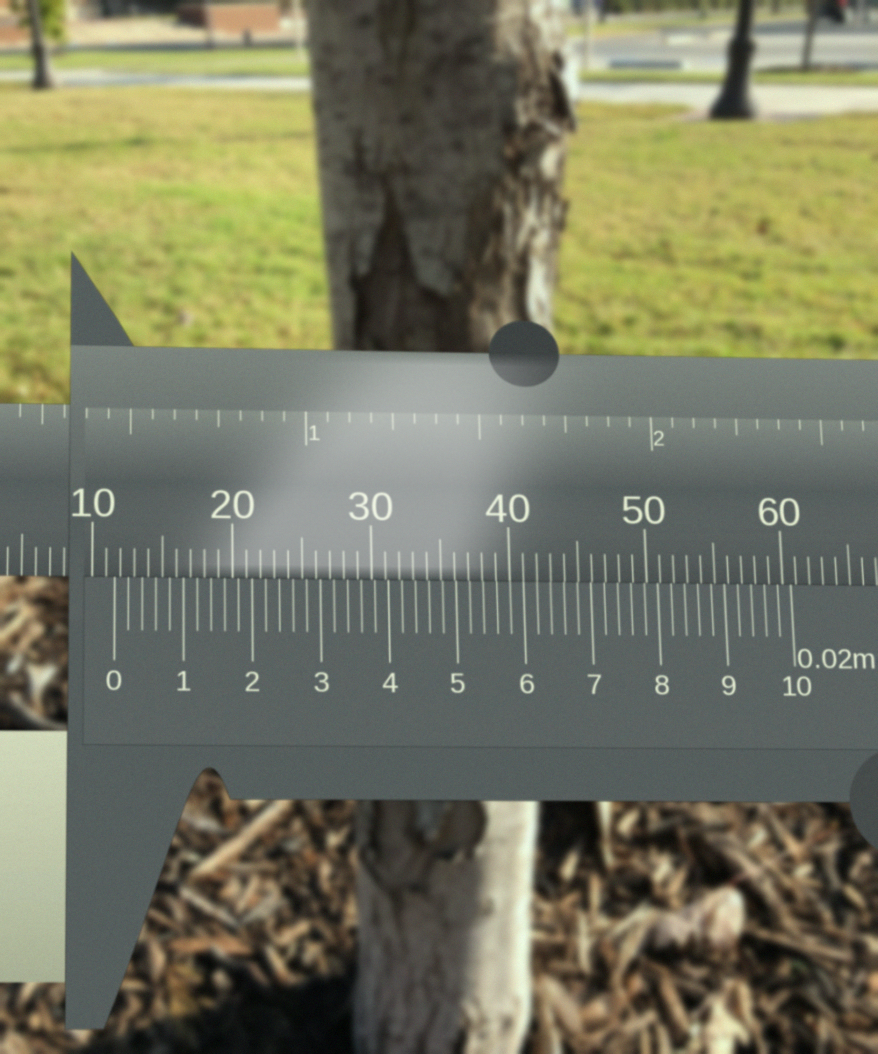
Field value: {"value": 11.6, "unit": "mm"}
